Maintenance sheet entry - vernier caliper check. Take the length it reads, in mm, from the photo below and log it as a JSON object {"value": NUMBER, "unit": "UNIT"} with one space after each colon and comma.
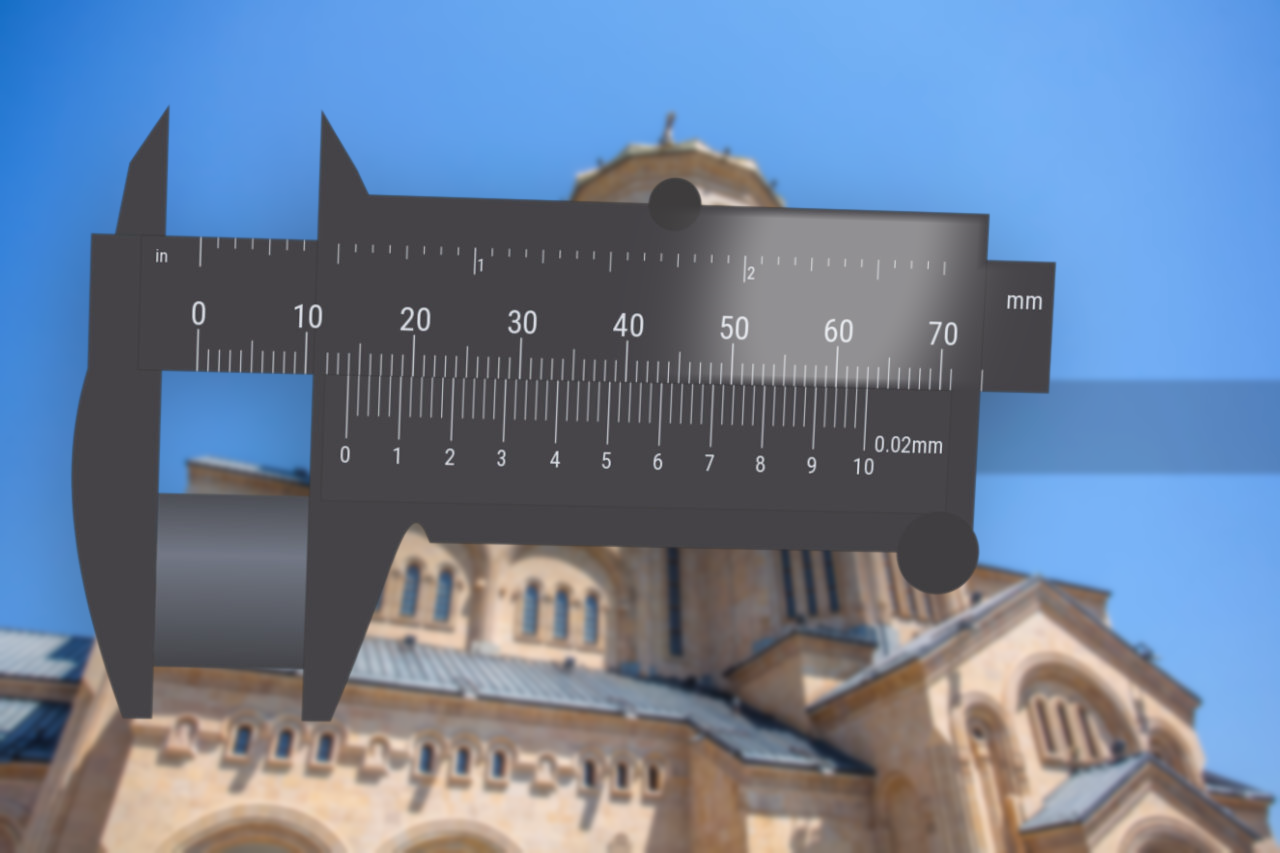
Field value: {"value": 14.0, "unit": "mm"}
